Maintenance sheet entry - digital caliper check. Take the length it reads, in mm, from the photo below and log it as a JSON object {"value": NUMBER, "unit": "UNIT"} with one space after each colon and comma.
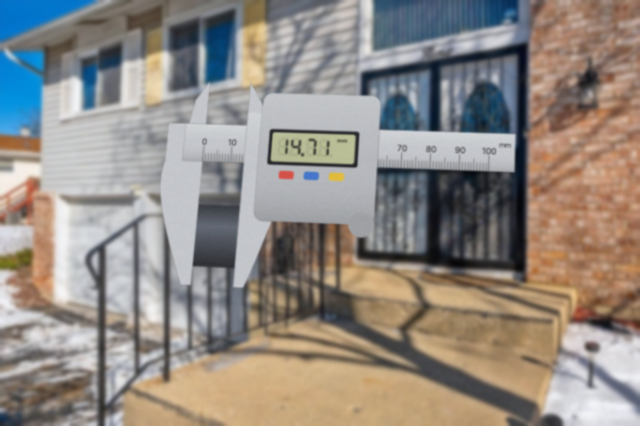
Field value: {"value": 14.71, "unit": "mm"}
